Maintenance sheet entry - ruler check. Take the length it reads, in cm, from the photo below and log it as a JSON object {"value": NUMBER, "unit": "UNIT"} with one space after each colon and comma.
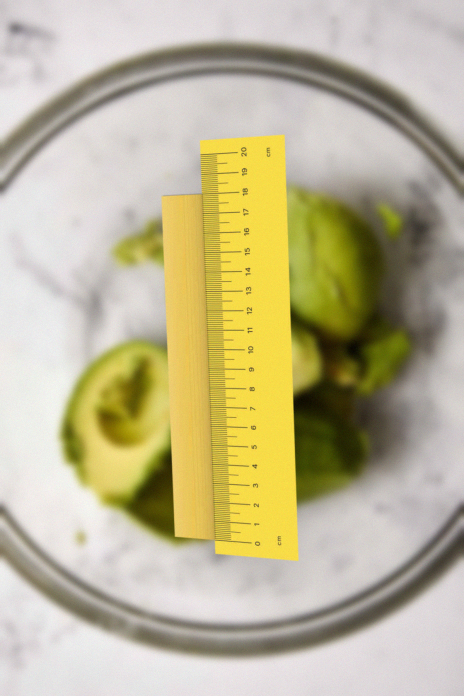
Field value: {"value": 18, "unit": "cm"}
